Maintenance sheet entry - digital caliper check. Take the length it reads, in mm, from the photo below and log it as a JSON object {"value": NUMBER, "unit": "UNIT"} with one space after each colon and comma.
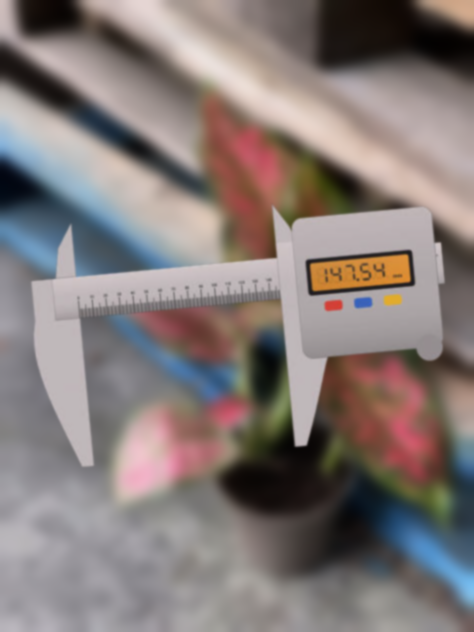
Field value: {"value": 147.54, "unit": "mm"}
